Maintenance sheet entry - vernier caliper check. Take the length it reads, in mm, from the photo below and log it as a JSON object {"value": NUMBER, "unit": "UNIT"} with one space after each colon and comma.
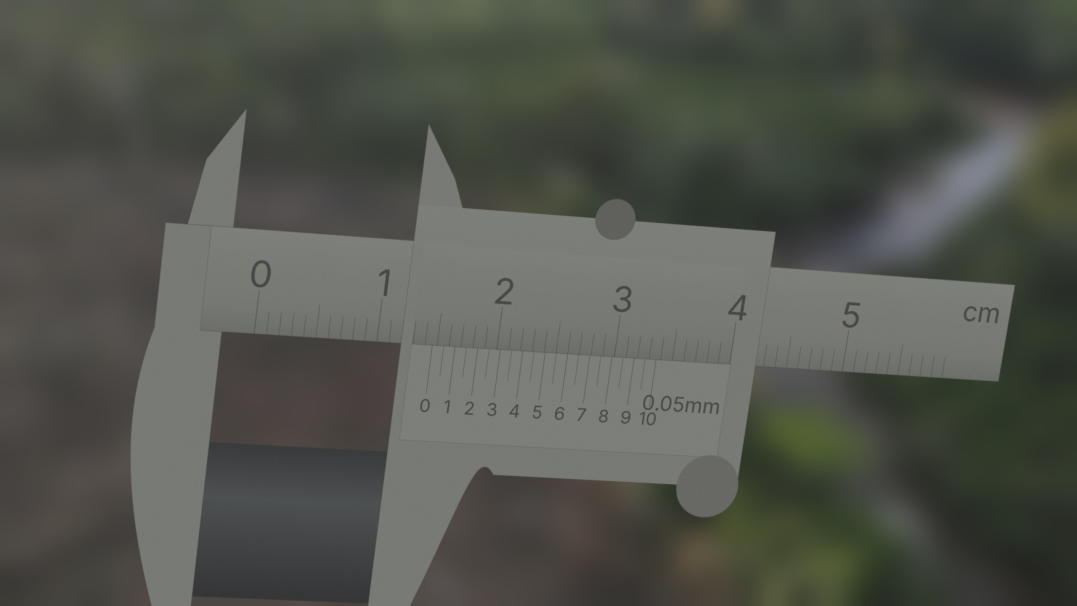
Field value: {"value": 14.6, "unit": "mm"}
